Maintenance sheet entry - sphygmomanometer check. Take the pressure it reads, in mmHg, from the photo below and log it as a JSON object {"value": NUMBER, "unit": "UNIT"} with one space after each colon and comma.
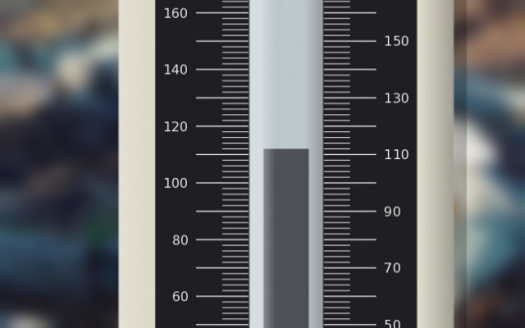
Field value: {"value": 112, "unit": "mmHg"}
